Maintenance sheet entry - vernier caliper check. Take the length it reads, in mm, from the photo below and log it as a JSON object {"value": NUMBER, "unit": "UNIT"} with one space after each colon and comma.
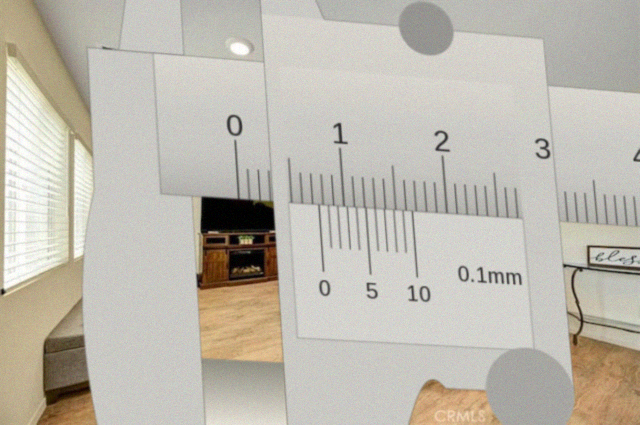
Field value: {"value": 7.6, "unit": "mm"}
